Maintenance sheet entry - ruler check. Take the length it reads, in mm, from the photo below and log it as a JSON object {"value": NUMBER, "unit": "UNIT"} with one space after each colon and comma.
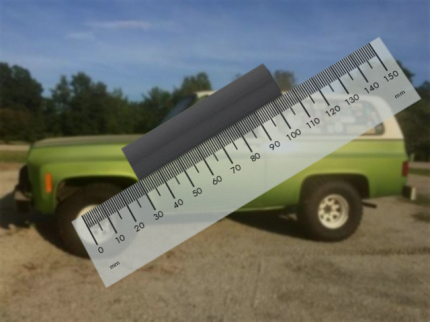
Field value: {"value": 75, "unit": "mm"}
